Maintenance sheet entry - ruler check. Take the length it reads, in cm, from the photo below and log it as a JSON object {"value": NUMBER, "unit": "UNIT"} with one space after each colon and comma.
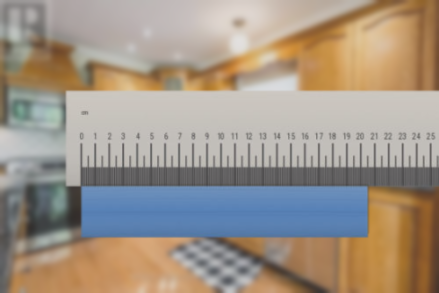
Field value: {"value": 20.5, "unit": "cm"}
